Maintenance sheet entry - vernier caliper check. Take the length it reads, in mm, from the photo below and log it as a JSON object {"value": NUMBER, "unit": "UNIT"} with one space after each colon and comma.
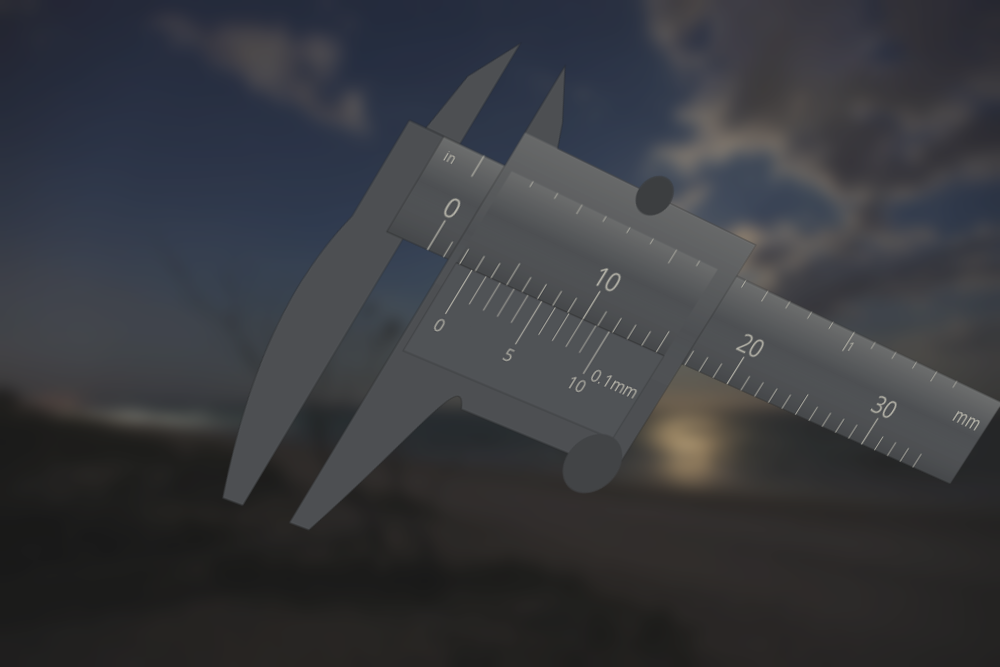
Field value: {"value": 2.8, "unit": "mm"}
